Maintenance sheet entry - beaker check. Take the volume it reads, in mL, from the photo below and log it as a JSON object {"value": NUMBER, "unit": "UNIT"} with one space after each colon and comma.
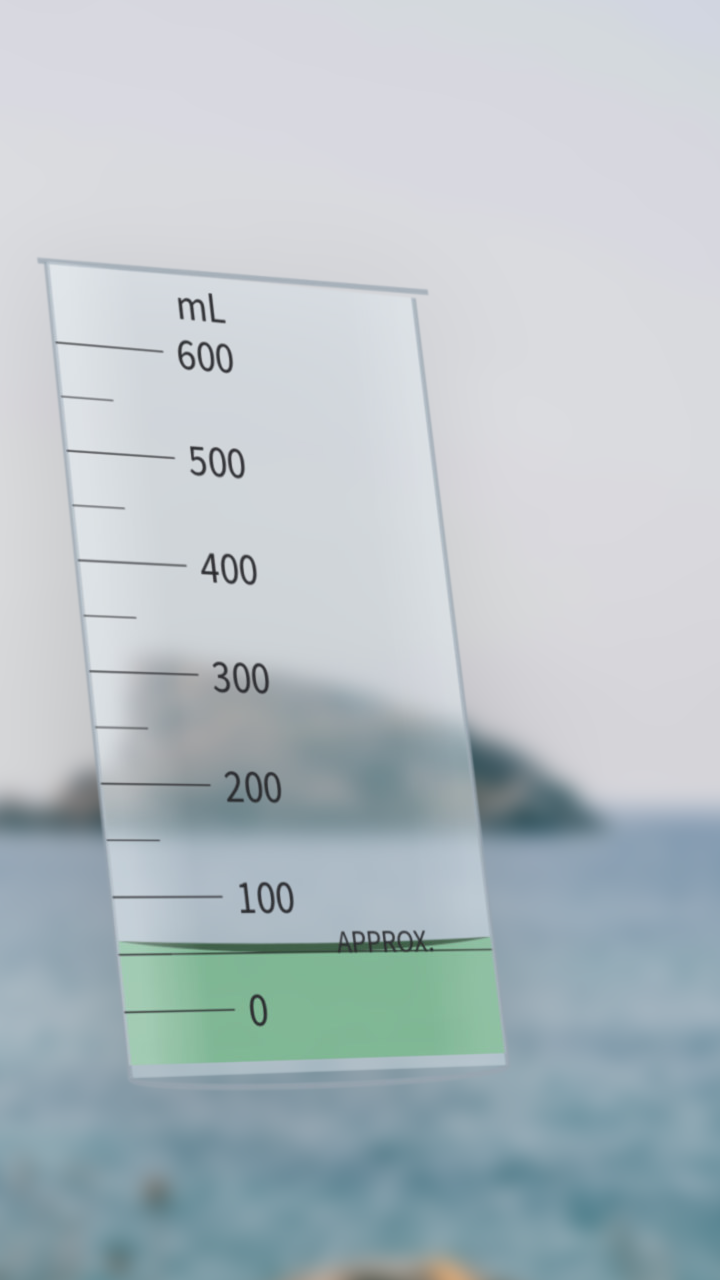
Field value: {"value": 50, "unit": "mL"}
